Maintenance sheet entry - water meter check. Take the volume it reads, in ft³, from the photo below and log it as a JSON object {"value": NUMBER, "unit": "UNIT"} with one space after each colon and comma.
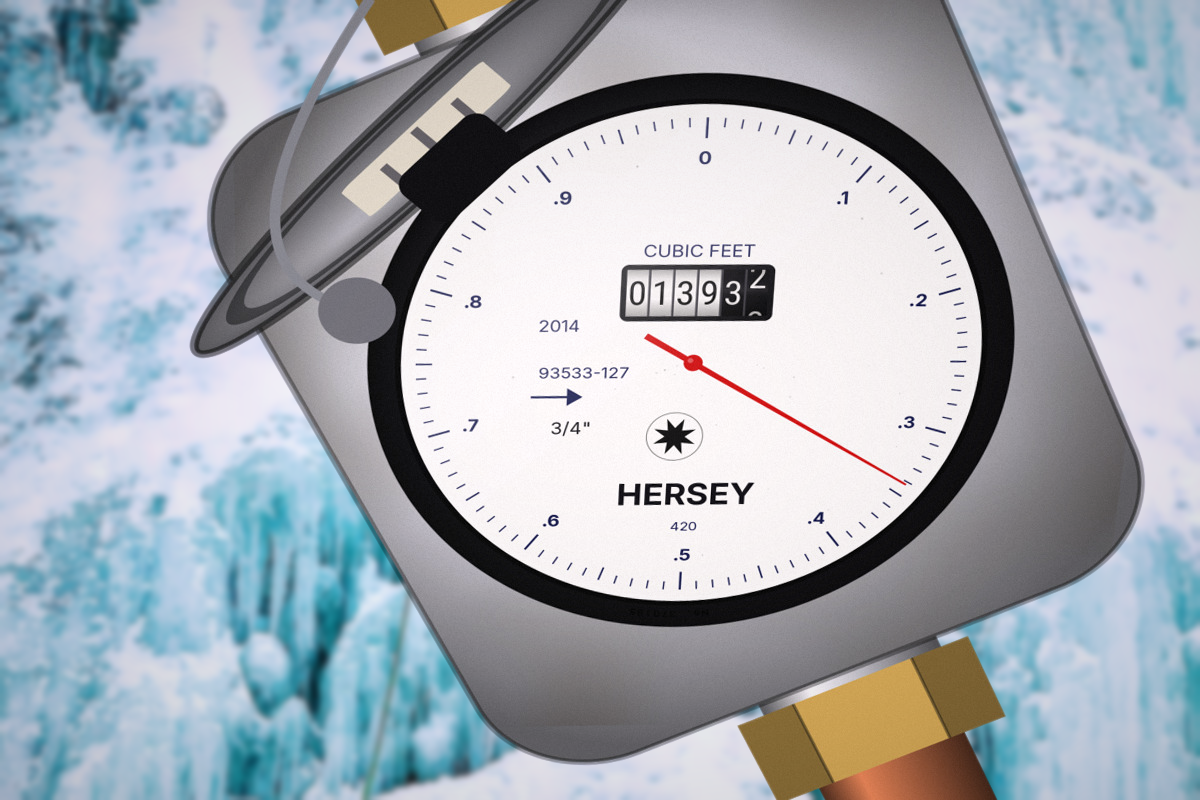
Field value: {"value": 13932.34, "unit": "ft³"}
